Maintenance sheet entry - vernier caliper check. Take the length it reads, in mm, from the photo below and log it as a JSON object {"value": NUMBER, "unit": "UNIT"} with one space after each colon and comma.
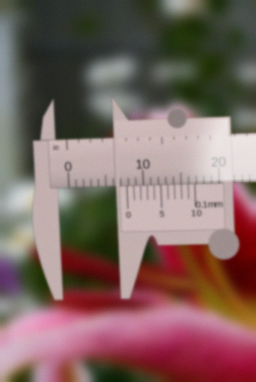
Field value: {"value": 7.8, "unit": "mm"}
